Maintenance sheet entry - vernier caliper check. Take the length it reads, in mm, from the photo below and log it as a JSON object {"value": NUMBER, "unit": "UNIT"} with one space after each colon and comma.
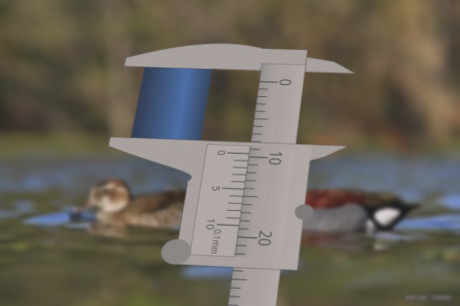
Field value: {"value": 9.6, "unit": "mm"}
